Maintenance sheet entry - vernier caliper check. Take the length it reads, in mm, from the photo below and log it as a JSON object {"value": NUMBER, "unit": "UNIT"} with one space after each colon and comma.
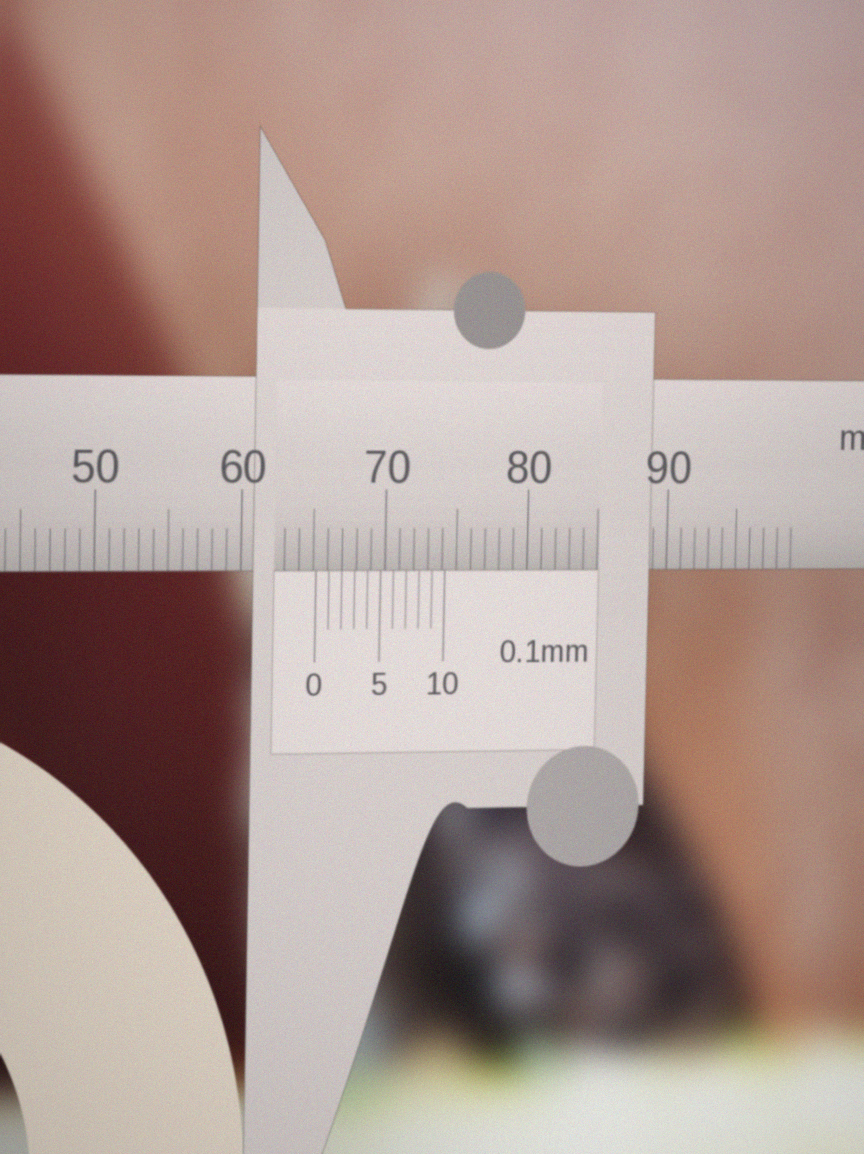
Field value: {"value": 65.2, "unit": "mm"}
